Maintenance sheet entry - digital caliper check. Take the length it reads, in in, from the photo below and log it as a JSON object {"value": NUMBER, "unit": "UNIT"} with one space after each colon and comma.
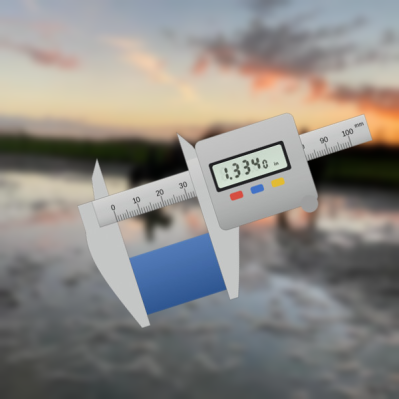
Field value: {"value": 1.3340, "unit": "in"}
